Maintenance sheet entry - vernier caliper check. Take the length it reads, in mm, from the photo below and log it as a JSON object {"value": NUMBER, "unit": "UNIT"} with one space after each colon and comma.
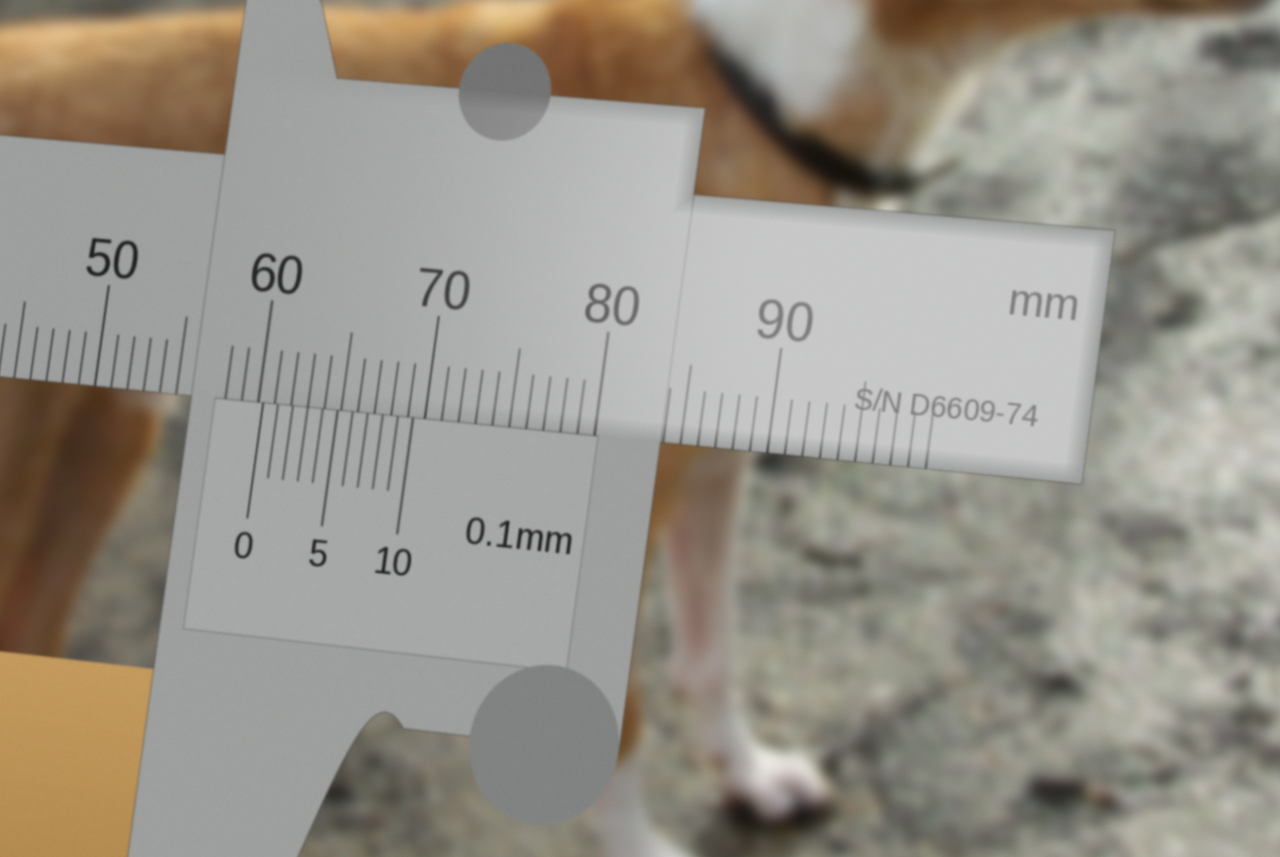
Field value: {"value": 60.3, "unit": "mm"}
